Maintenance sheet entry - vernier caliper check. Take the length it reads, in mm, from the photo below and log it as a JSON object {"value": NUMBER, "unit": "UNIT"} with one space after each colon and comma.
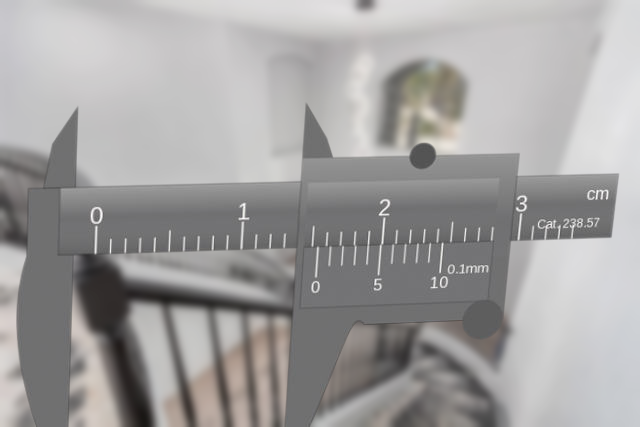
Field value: {"value": 15.4, "unit": "mm"}
